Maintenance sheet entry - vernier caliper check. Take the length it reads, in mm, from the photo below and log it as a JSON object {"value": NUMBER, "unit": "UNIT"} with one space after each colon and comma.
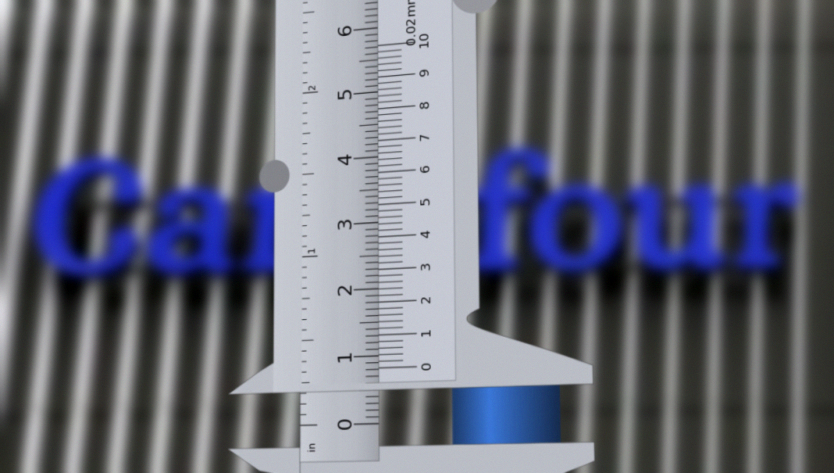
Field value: {"value": 8.2, "unit": "mm"}
